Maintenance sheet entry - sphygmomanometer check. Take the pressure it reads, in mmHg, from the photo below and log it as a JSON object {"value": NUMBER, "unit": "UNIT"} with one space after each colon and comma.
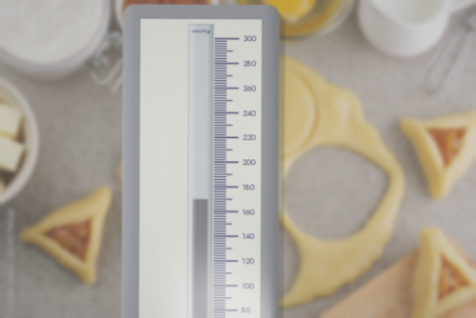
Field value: {"value": 170, "unit": "mmHg"}
